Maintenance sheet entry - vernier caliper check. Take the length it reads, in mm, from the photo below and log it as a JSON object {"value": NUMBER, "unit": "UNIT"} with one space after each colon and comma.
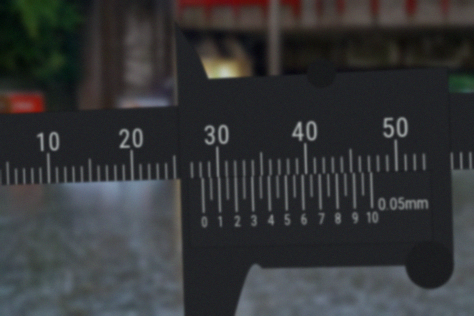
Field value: {"value": 28.2, "unit": "mm"}
